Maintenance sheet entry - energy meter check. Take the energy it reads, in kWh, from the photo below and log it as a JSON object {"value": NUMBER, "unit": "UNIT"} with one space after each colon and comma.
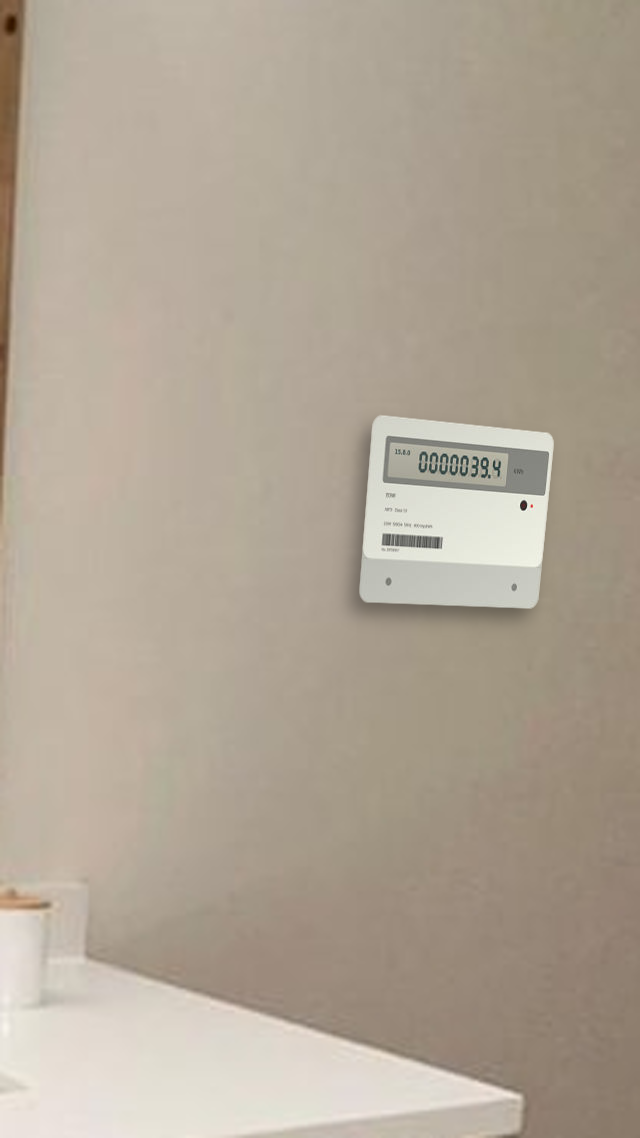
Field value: {"value": 39.4, "unit": "kWh"}
